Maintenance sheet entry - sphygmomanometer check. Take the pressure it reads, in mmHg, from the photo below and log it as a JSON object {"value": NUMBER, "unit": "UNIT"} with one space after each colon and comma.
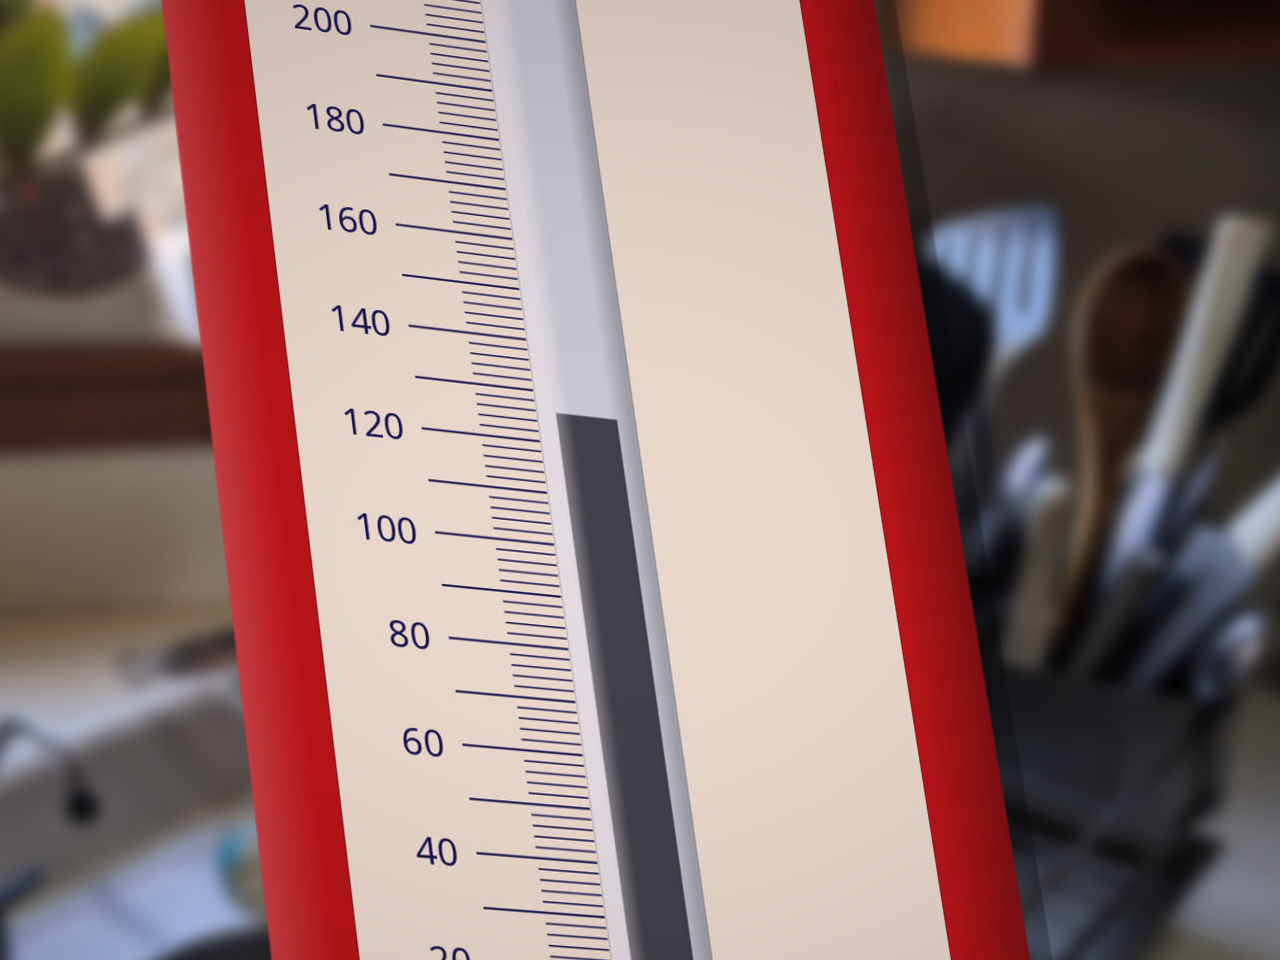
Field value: {"value": 126, "unit": "mmHg"}
